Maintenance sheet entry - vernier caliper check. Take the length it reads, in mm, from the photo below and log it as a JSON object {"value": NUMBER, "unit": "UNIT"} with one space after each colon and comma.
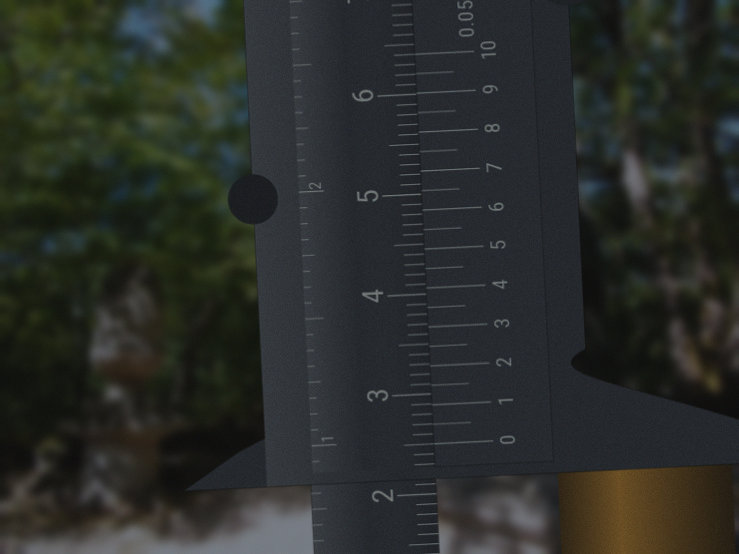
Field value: {"value": 25.0, "unit": "mm"}
